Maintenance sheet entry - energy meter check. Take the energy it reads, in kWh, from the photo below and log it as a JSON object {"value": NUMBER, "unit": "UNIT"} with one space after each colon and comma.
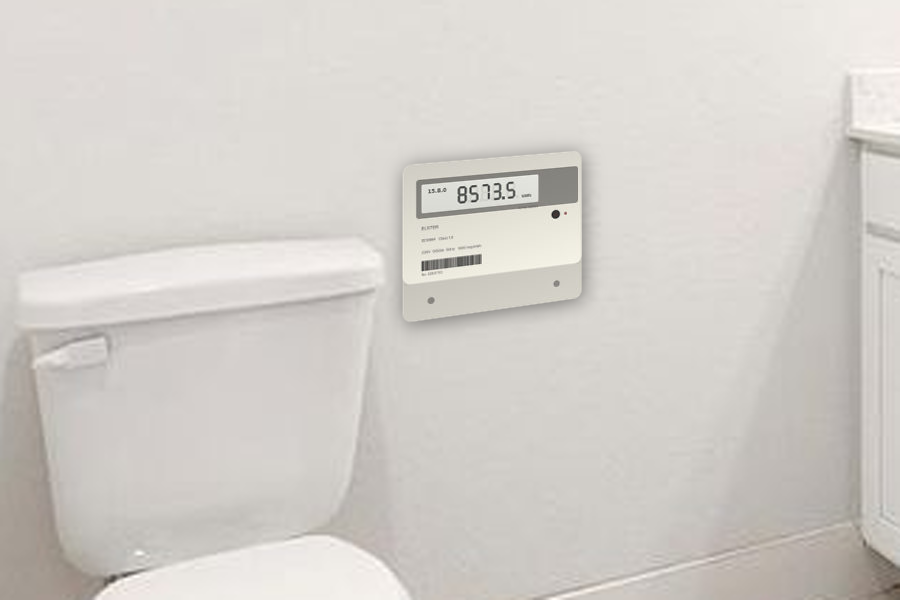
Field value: {"value": 8573.5, "unit": "kWh"}
